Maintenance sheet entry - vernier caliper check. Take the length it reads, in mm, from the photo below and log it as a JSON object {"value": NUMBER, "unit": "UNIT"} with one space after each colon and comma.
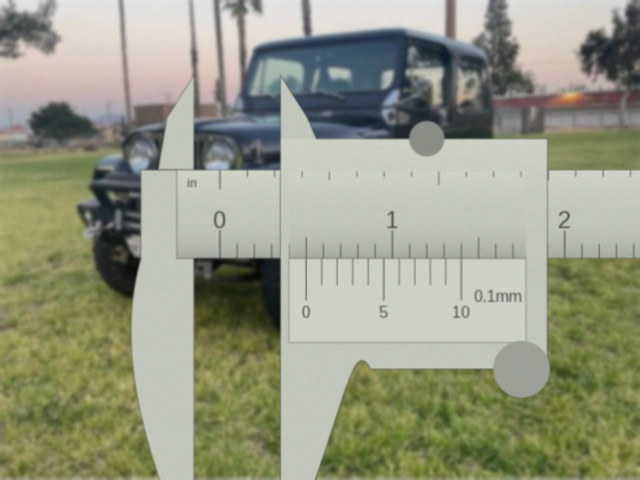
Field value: {"value": 5.0, "unit": "mm"}
